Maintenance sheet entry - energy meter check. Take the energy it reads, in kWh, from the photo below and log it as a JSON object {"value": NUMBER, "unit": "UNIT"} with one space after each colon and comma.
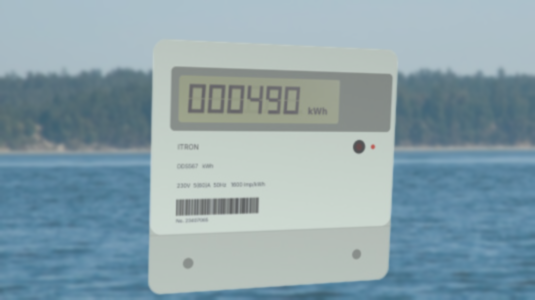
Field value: {"value": 490, "unit": "kWh"}
